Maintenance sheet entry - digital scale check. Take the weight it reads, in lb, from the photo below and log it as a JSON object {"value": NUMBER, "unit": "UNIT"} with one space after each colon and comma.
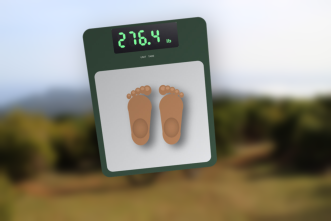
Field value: {"value": 276.4, "unit": "lb"}
